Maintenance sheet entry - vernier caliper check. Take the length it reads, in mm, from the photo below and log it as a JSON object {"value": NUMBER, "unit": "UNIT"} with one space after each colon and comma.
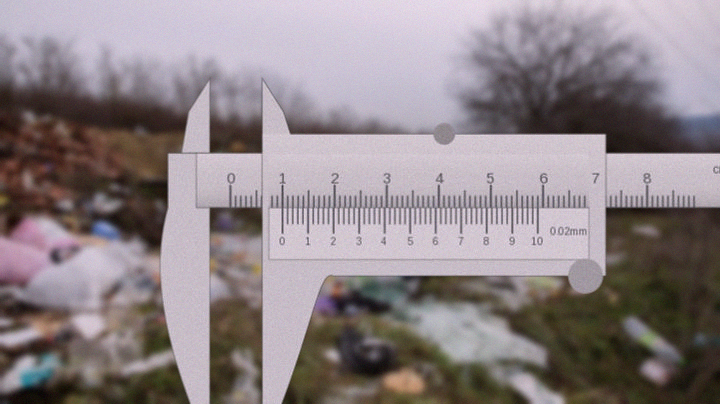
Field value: {"value": 10.0, "unit": "mm"}
